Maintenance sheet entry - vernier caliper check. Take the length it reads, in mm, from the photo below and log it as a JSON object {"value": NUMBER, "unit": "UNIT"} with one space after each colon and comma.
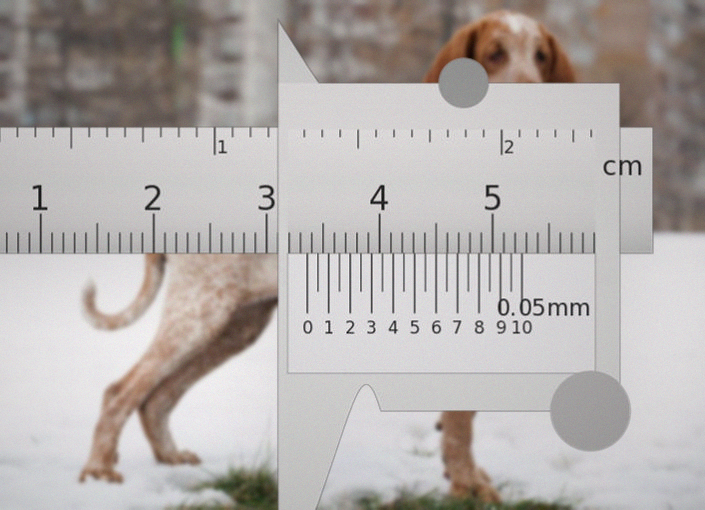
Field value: {"value": 33.6, "unit": "mm"}
